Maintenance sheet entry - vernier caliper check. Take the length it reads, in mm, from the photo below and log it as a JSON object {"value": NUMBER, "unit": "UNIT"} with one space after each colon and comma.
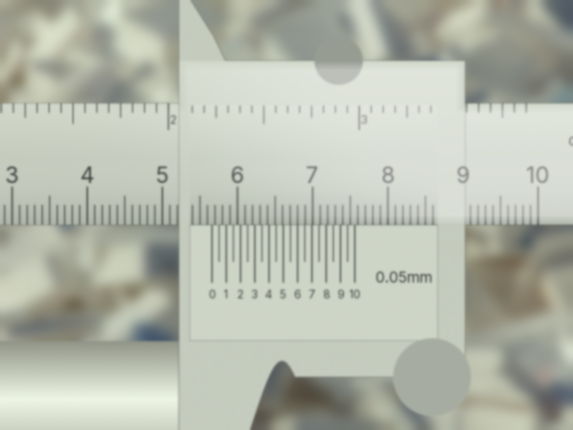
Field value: {"value": 56.6, "unit": "mm"}
